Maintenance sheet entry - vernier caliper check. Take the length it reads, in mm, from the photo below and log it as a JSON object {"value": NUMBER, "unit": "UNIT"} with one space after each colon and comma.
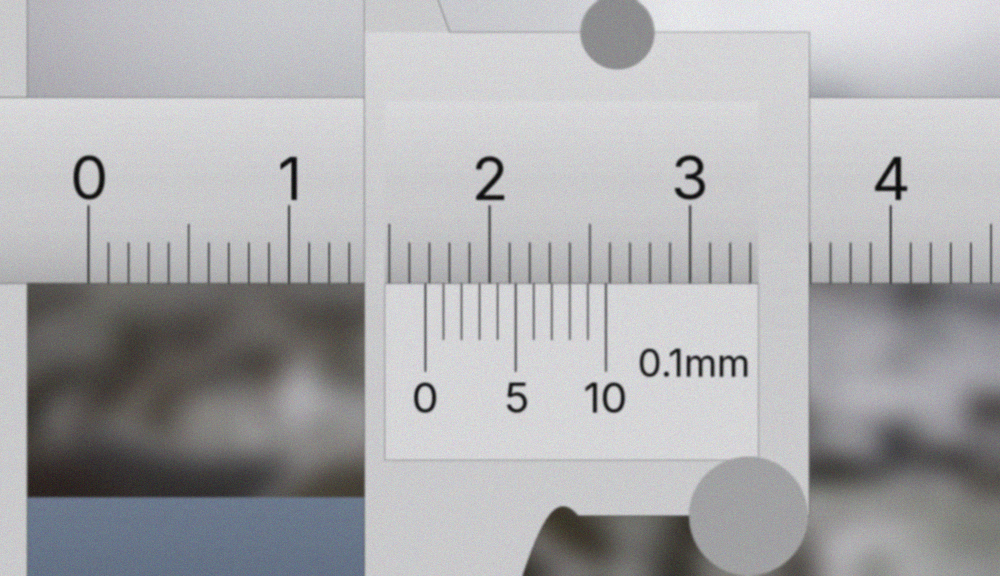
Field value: {"value": 16.8, "unit": "mm"}
